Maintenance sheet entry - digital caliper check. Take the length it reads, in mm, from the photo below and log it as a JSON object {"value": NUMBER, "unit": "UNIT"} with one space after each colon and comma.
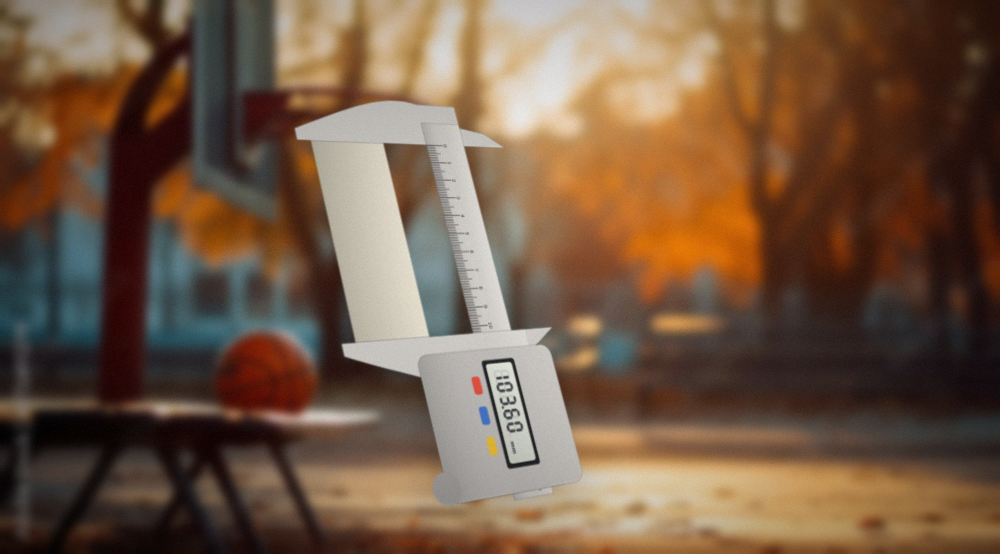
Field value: {"value": 103.60, "unit": "mm"}
